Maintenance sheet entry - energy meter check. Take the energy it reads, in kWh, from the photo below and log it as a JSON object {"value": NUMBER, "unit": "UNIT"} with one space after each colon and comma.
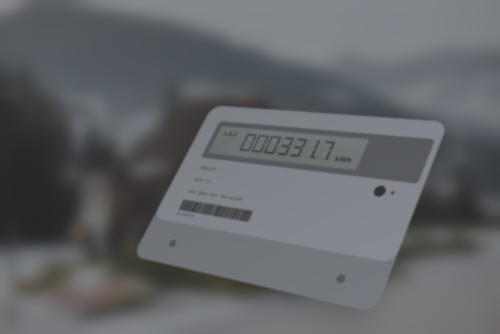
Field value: {"value": 331.7, "unit": "kWh"}
